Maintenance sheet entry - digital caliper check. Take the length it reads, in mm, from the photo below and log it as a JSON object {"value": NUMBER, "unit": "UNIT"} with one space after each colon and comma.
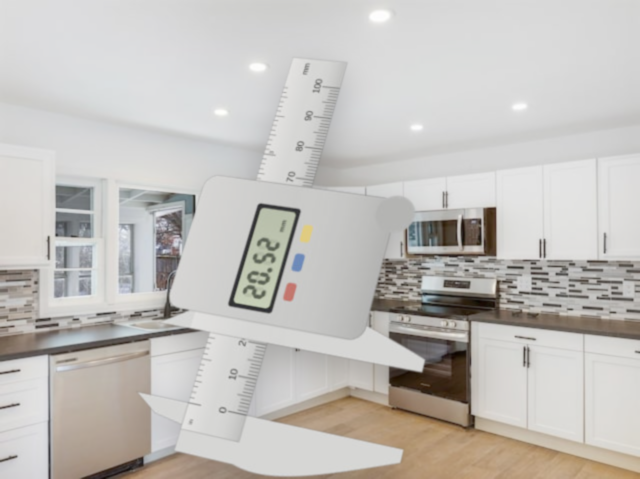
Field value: {"value": 20.52, "unit": "mm"}
